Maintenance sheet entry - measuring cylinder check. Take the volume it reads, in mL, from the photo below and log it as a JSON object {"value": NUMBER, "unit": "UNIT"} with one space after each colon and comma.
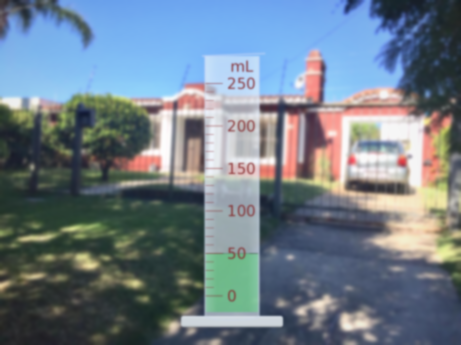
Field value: {"value": 50, "unit": "mL"}
